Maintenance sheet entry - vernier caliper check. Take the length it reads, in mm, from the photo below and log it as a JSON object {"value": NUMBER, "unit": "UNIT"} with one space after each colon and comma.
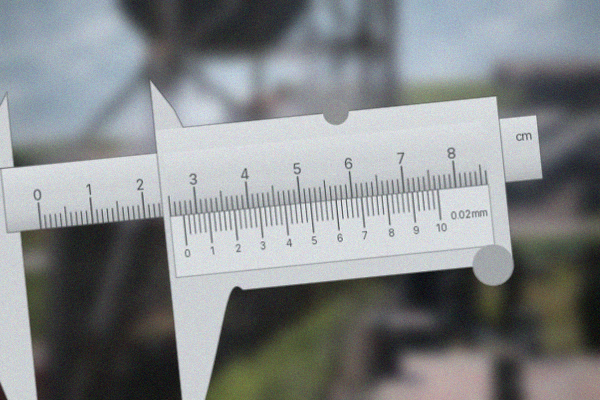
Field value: {"value": 27.5, "unit": "mm"}
